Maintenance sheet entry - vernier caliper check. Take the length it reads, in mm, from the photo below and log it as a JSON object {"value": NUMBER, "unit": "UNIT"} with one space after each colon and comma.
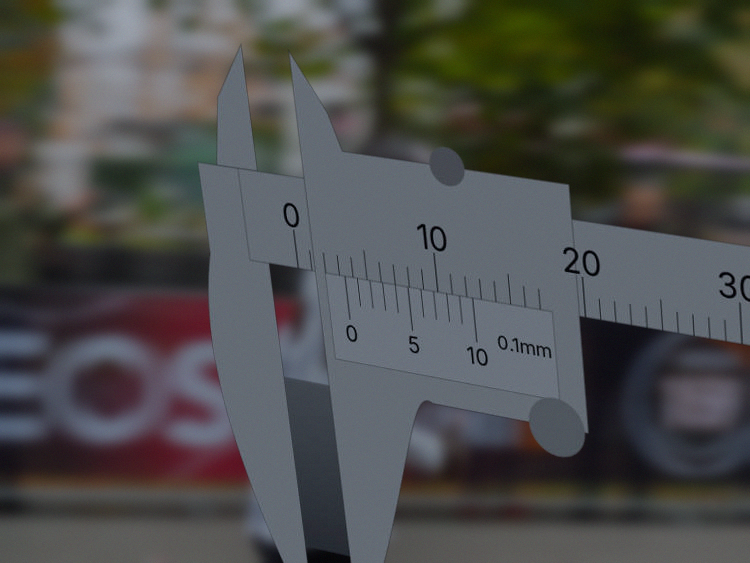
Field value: {"value": 3.4, "unit": "mm"}
